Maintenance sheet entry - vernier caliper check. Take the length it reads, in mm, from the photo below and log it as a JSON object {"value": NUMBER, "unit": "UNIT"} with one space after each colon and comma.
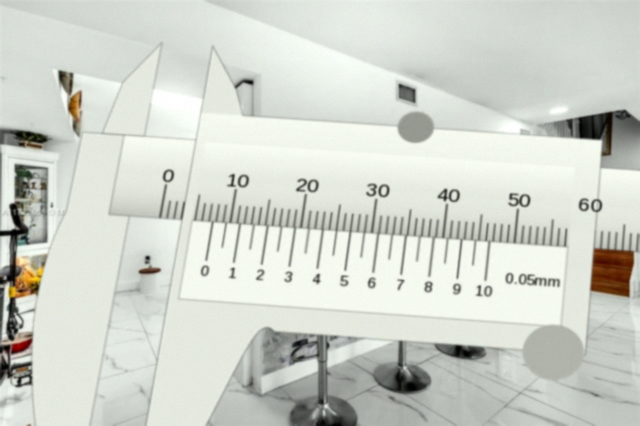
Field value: {"value": 7.5, "unit": "mm"}
